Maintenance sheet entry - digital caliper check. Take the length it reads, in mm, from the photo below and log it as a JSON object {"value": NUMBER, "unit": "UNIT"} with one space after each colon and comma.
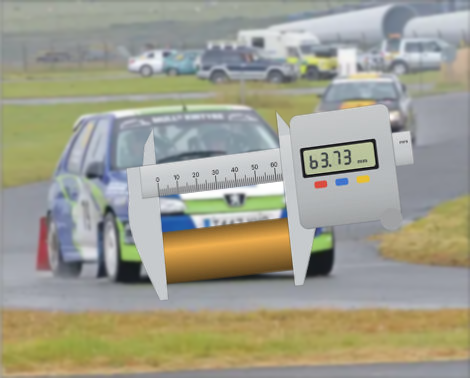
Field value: {"value": 63.73, "unit": "mm"}
